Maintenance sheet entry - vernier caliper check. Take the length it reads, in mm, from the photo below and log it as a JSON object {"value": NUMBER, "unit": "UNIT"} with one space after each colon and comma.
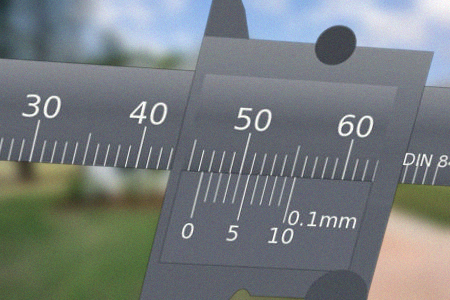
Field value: {"value": 46.4, "unit": "mm"}
